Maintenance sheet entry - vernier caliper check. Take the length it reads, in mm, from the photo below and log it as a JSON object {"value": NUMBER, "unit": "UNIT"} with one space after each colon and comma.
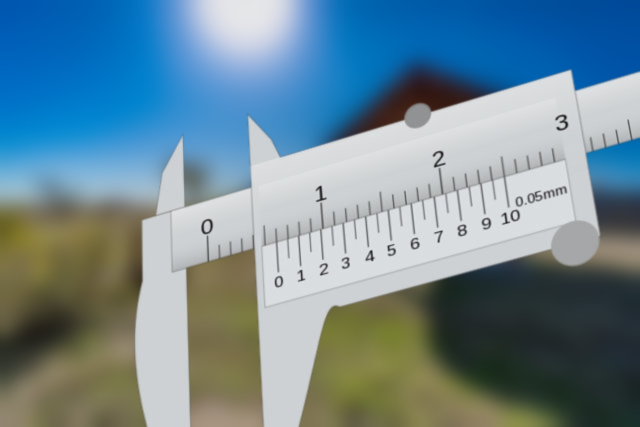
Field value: {"value": 6.0, "unit": "mm"}
